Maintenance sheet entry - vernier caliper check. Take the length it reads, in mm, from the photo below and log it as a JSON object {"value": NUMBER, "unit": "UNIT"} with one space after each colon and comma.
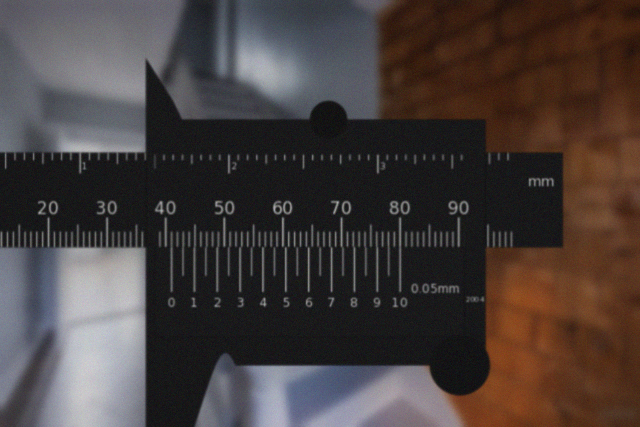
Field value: {"value": 41.0, "unit": "mm"}
